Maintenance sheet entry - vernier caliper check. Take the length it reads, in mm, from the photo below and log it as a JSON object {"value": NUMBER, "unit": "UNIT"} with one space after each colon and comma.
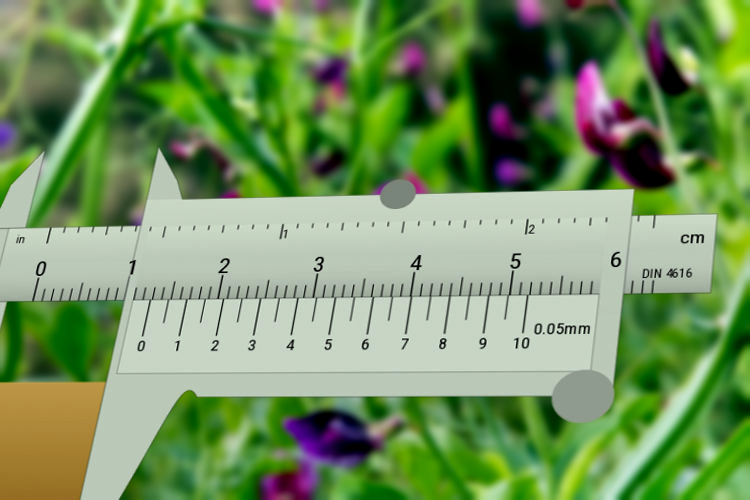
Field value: {"value": 12.8, "unit": "mm"}
